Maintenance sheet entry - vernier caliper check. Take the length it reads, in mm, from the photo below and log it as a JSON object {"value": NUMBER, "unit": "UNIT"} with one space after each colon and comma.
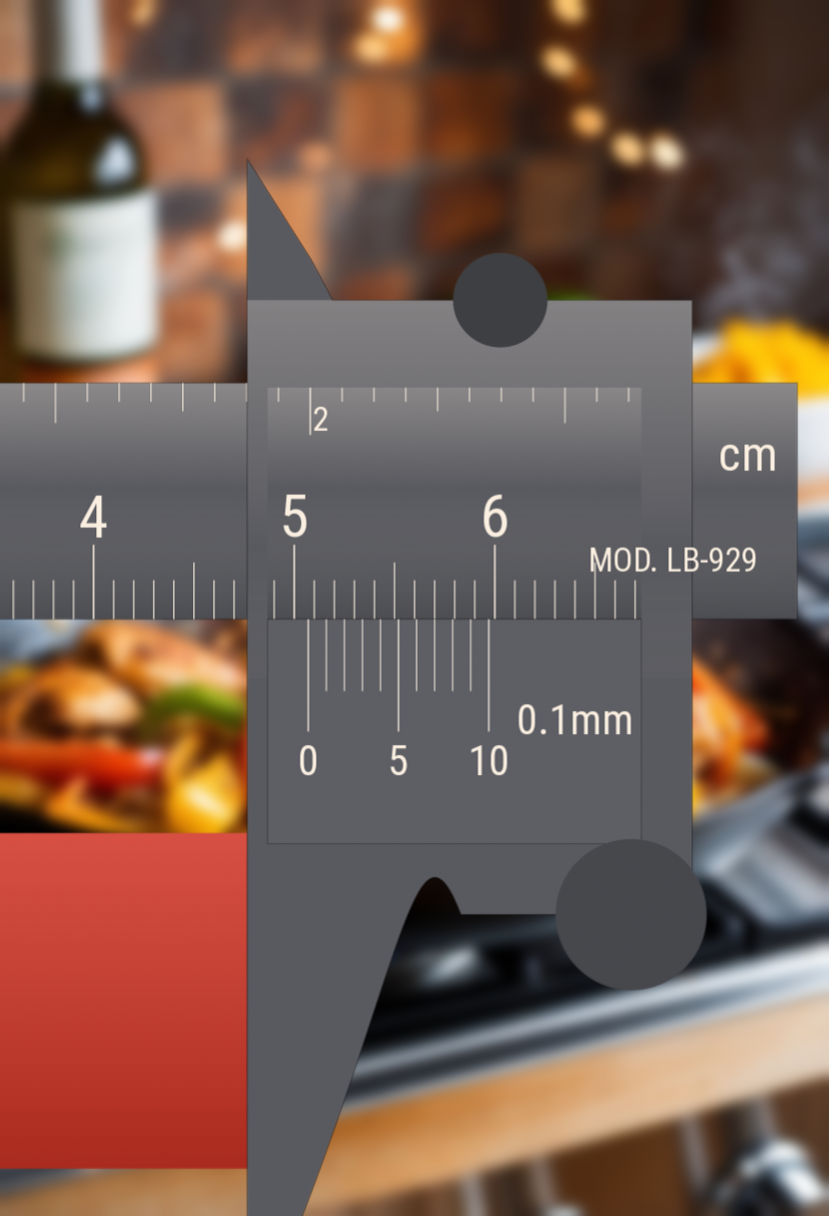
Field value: {"value": 50.7, "unit": "mm"}
